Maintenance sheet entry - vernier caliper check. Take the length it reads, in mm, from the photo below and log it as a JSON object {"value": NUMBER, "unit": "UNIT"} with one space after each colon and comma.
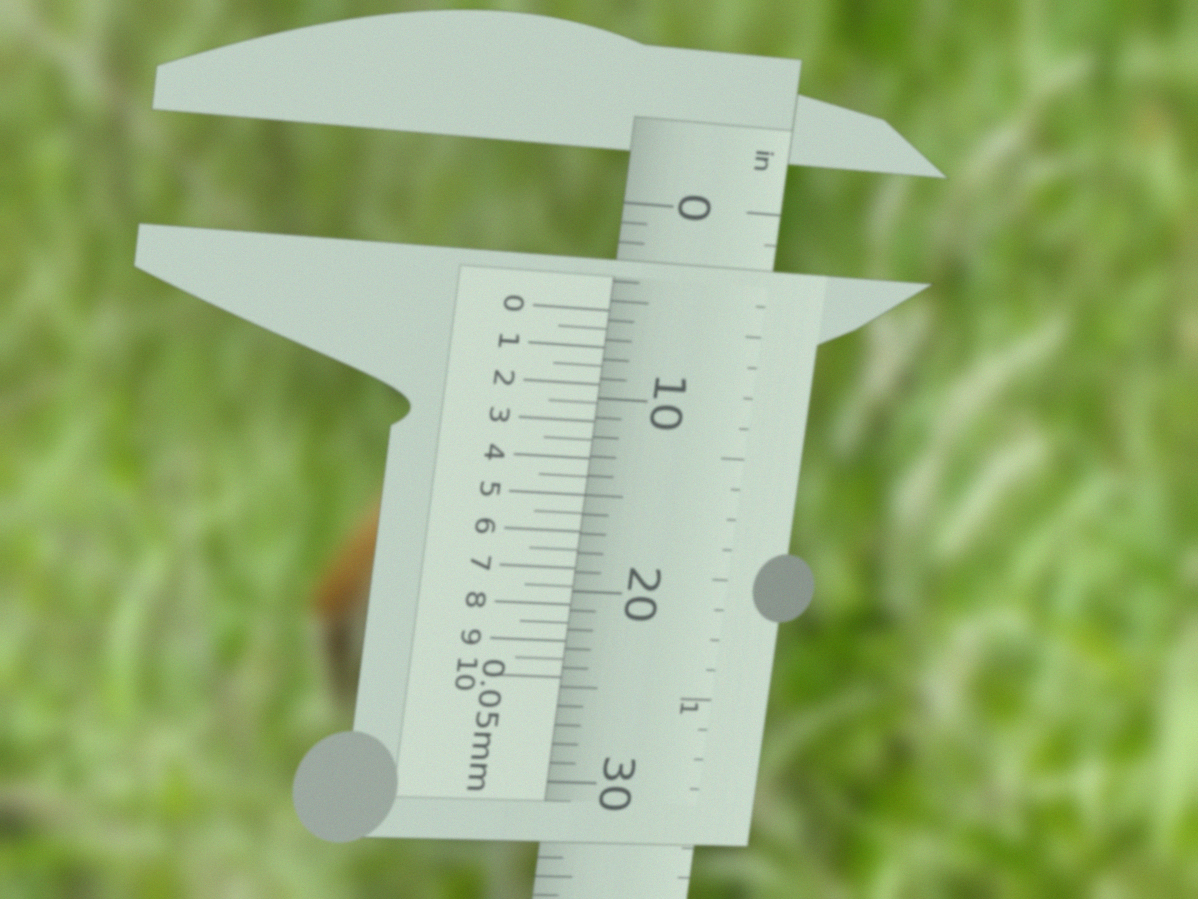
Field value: {"value": 5.5, "unit": "mm"}
